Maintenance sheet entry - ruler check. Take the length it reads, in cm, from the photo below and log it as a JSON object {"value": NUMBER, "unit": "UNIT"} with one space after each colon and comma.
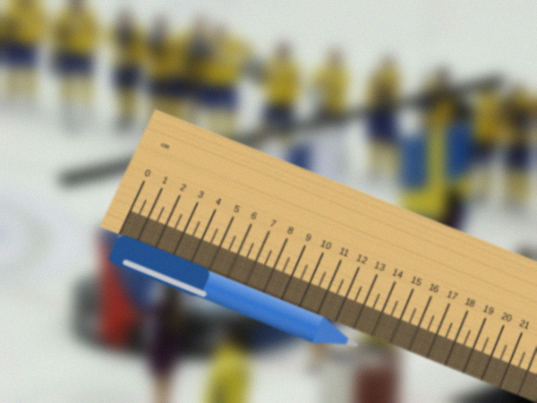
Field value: {"value": 13.5, "unit": "cm"}
